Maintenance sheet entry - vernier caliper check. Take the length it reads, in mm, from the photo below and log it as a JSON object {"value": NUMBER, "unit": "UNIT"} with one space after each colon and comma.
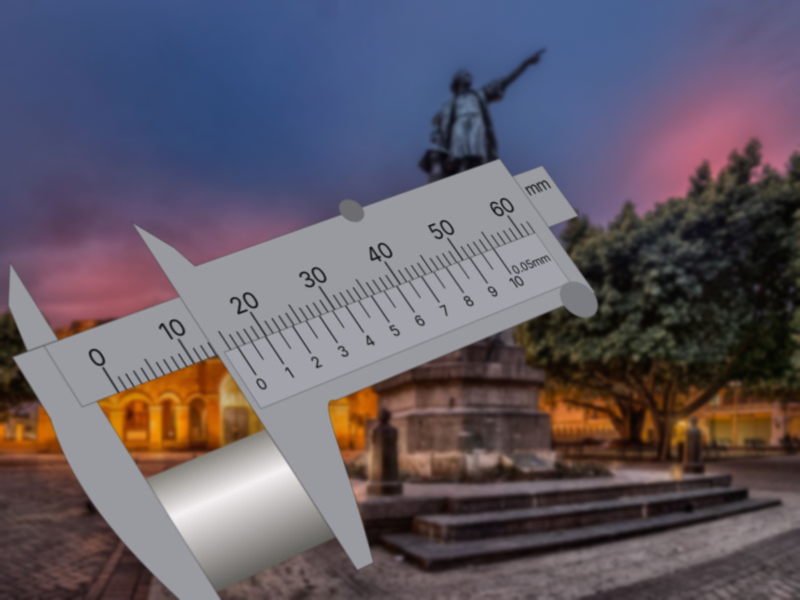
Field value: {"value": 16.0, "unit": "mm"}
